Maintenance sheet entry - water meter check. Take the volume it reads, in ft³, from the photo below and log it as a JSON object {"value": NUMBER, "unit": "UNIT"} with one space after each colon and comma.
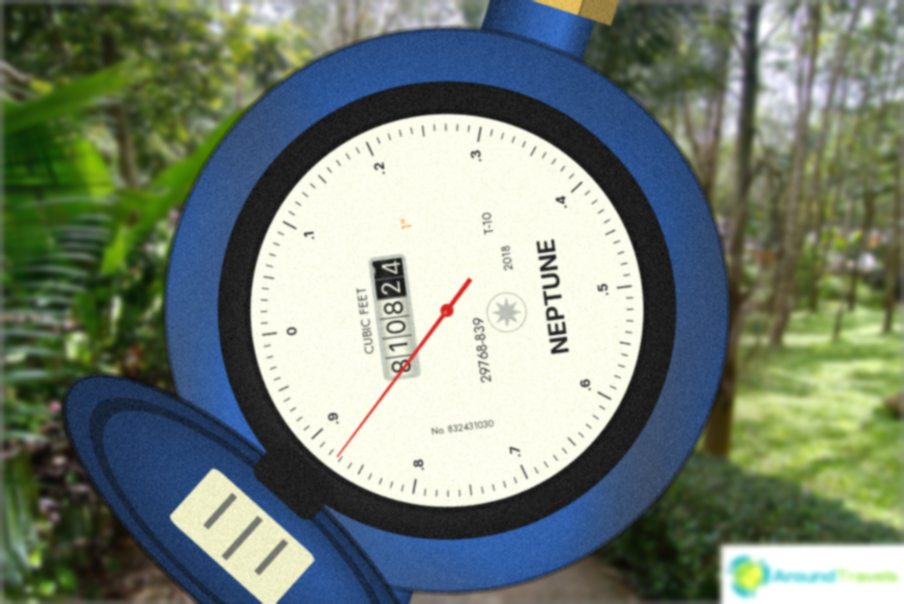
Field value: {"value": 810823.87, "unit": "ft³"}
